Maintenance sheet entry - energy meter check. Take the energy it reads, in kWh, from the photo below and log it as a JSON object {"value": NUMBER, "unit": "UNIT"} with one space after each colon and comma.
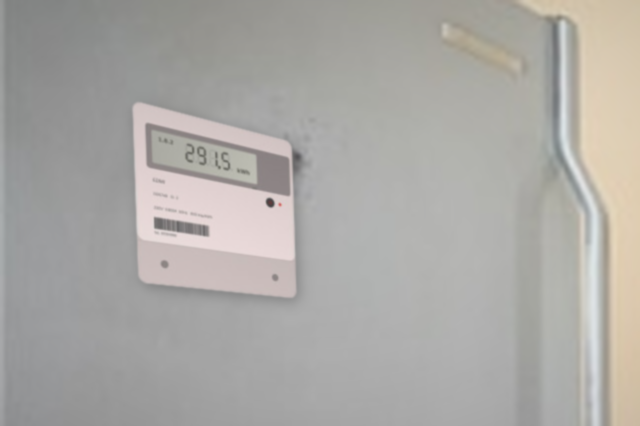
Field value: {"value": 291.5, "unit": "kWh"}
